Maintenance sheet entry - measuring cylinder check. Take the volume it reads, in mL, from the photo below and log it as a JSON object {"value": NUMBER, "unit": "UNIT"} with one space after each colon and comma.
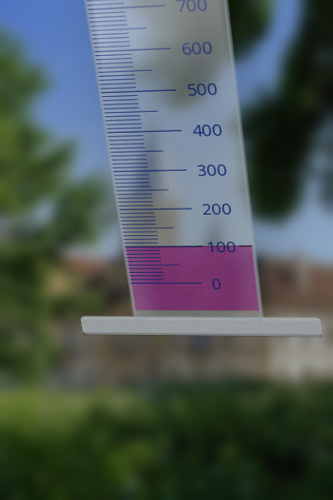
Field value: {"value": 100, "unit": "mL"}
